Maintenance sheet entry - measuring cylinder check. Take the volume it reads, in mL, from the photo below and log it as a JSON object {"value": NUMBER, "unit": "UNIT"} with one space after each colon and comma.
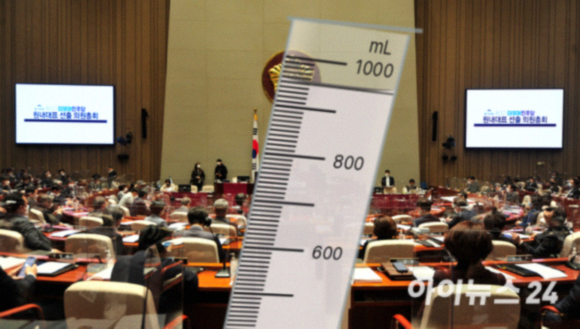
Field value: {"value": 950, "unit": "mL"}
